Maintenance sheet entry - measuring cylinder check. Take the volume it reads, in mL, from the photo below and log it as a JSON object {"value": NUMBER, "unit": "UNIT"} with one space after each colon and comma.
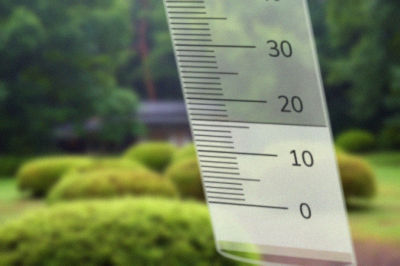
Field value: {"value": 16, "unit": "mL"}
